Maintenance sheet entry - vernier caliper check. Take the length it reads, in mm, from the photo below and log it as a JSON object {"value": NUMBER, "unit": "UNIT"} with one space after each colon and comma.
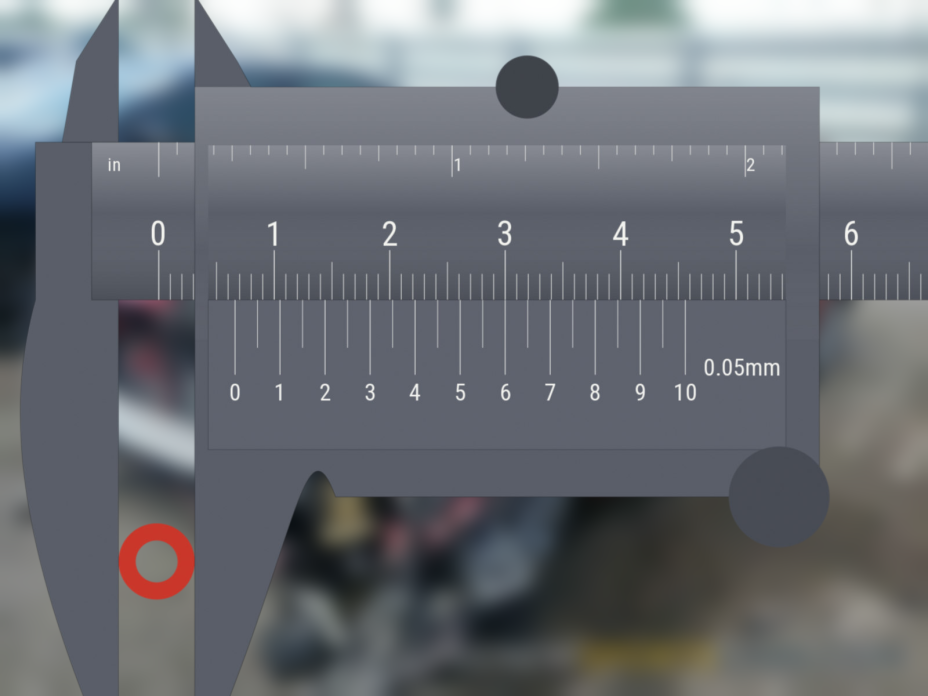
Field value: {"value": 6.6, "unit": "mm"}
